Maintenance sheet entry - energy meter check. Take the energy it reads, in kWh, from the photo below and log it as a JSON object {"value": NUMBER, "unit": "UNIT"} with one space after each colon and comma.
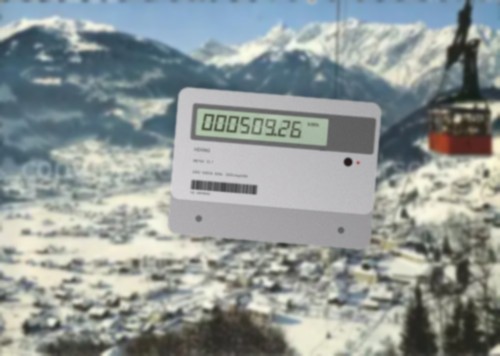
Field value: {"value": 509.26, "unit": "kWh"}
